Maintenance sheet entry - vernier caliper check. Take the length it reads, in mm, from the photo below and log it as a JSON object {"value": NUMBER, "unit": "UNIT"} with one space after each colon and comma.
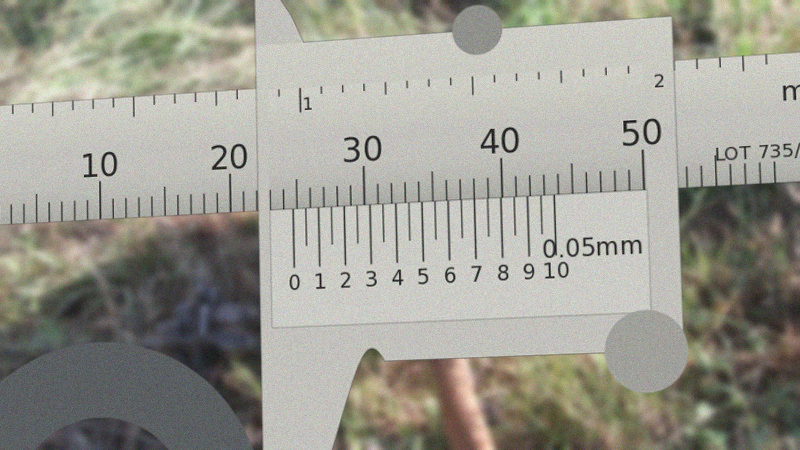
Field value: {"value": 24.7, "unit": "mm"}
